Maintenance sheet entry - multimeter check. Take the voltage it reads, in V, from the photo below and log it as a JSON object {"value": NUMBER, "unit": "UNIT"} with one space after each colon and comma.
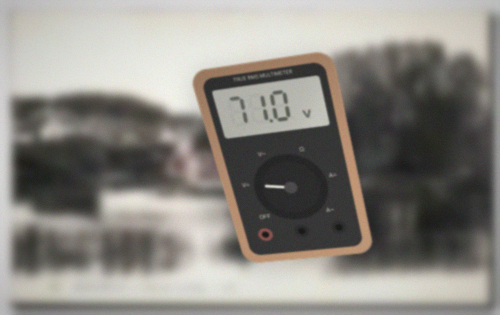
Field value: {"value": 71.0, "unit": "V"}
